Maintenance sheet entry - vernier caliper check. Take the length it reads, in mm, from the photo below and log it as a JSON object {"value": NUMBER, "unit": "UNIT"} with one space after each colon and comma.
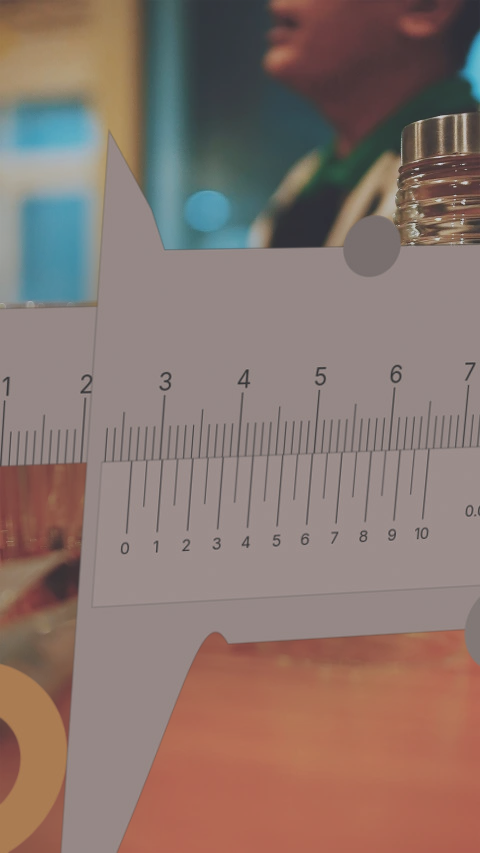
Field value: {"value": 26.4, "unit": "mm"}
